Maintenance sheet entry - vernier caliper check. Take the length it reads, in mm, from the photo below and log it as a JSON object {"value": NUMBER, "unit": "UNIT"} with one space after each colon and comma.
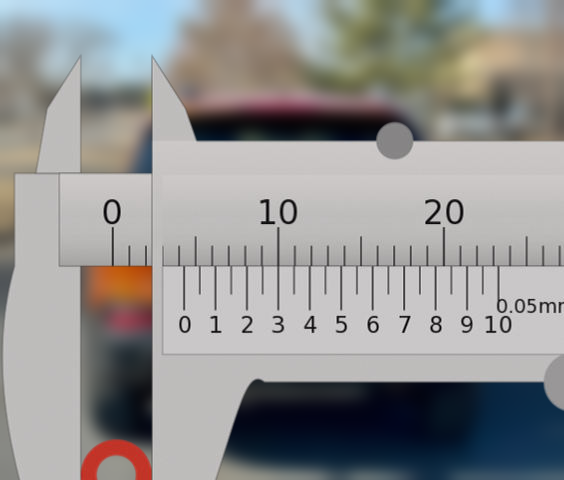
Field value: {"value": 4.3, "unit": "mm"}
